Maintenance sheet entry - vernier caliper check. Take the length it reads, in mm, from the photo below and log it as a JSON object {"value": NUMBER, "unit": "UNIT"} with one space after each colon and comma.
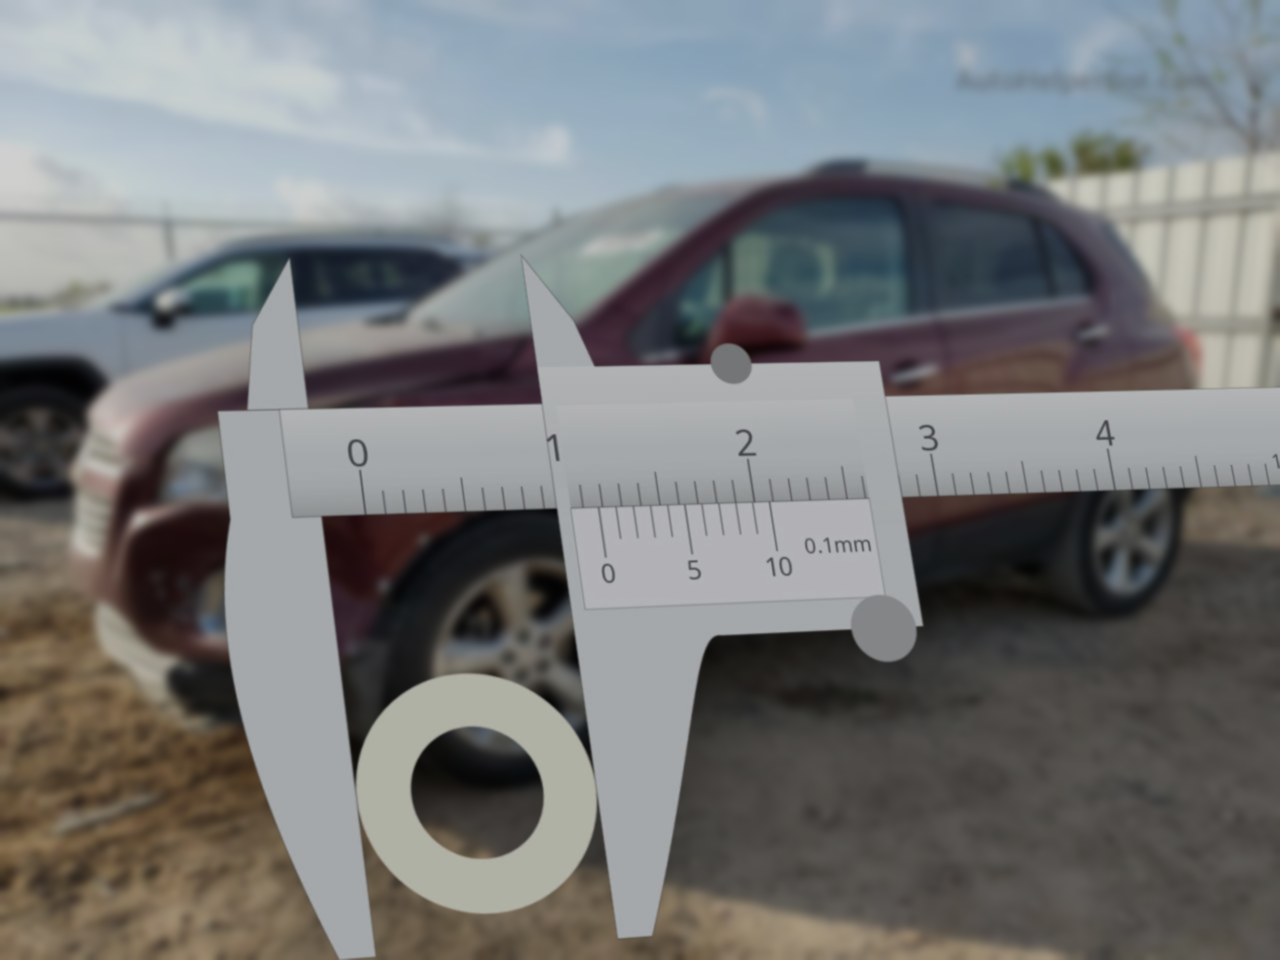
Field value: {"value": 11.8, "unit": "mm"}
